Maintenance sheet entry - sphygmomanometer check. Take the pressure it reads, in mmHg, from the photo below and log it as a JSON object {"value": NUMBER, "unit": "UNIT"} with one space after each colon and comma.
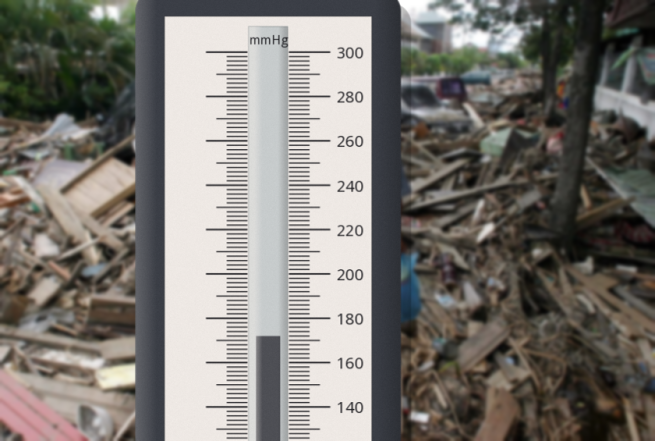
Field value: {"value": 172, "unit": "mmHg"}
